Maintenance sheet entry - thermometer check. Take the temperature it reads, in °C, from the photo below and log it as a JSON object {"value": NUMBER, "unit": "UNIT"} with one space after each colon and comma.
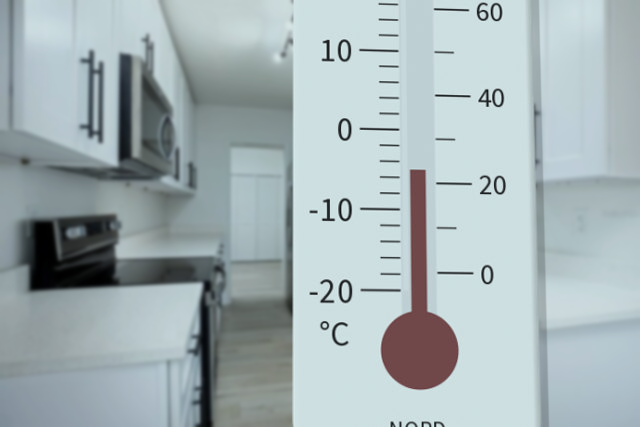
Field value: {"value": -5, "unit": "°C"}
